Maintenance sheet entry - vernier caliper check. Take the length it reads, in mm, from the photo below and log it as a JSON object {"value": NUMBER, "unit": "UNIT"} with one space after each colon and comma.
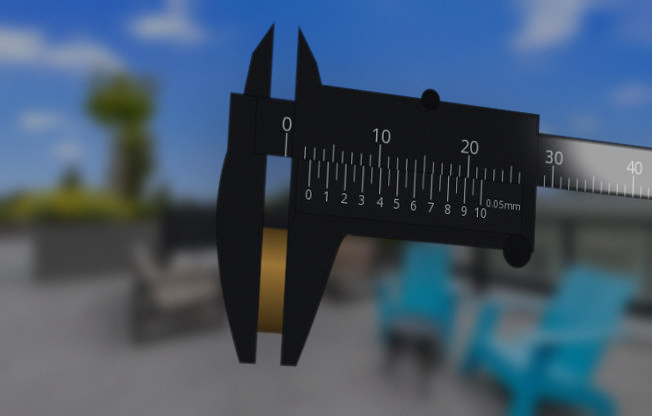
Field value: {"value": 2.6, "unit": "mm"}
